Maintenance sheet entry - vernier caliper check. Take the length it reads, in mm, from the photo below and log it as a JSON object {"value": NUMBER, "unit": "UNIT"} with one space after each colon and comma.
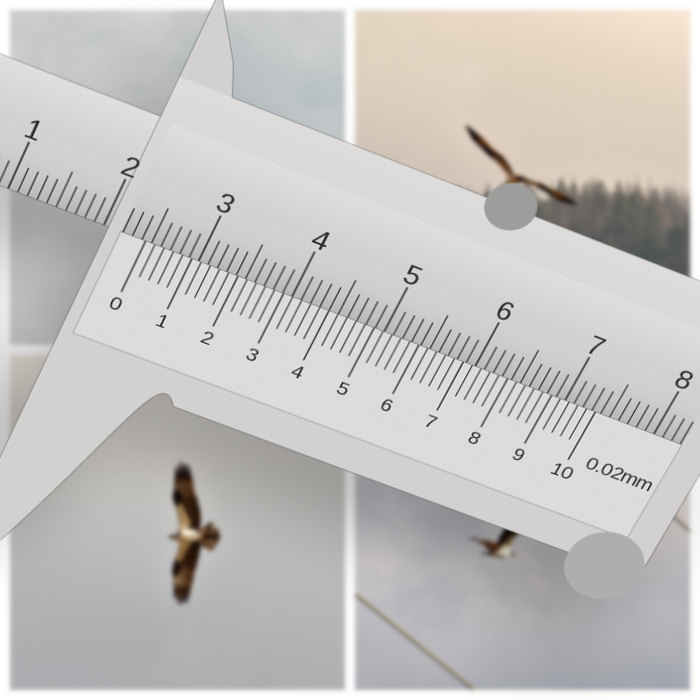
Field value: {"value": 24.4, "unit": "mm"}
